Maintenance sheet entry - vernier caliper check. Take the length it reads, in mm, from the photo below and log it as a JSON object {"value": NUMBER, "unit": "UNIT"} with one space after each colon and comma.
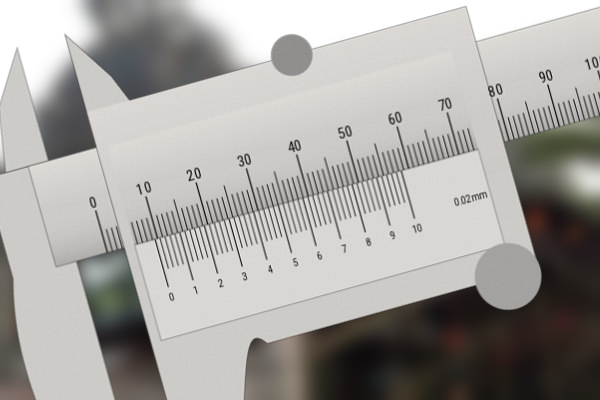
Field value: {"value": 9.5, "unit": "mm"}
